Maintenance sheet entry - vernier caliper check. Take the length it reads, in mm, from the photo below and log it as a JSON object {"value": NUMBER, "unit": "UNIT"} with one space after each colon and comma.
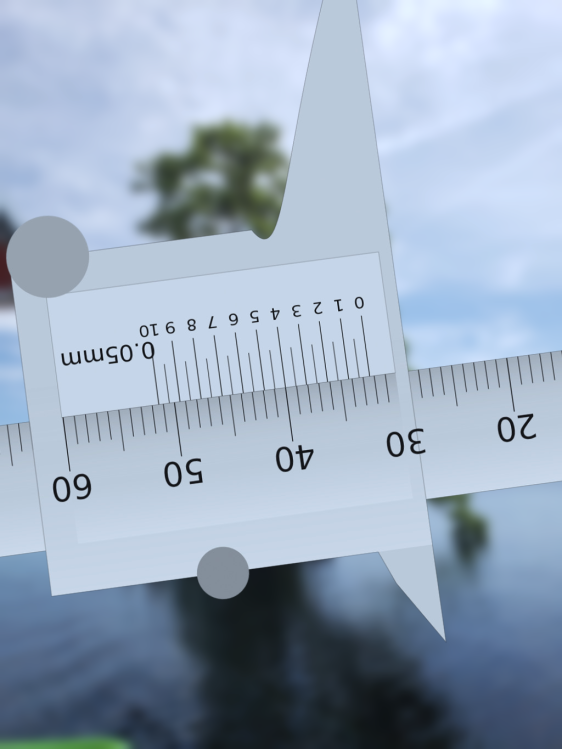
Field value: {"value": 32.4, "unit": "mm"}
